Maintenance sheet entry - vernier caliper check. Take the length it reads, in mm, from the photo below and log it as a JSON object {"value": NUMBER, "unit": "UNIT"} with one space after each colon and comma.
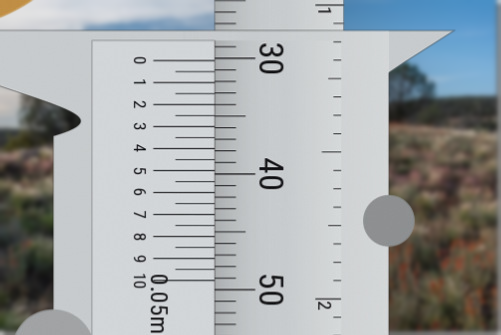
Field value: {"value": 30.2, "unit": "mm"}
